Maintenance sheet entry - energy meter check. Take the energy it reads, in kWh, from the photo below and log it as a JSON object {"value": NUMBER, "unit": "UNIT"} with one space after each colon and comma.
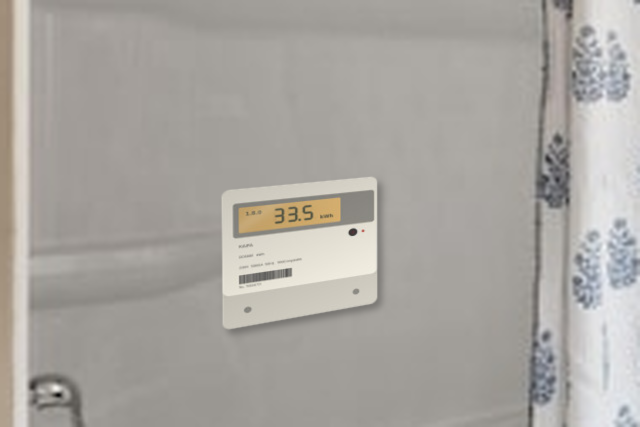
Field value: {"value": 33.5, "unit": "kWh"}
